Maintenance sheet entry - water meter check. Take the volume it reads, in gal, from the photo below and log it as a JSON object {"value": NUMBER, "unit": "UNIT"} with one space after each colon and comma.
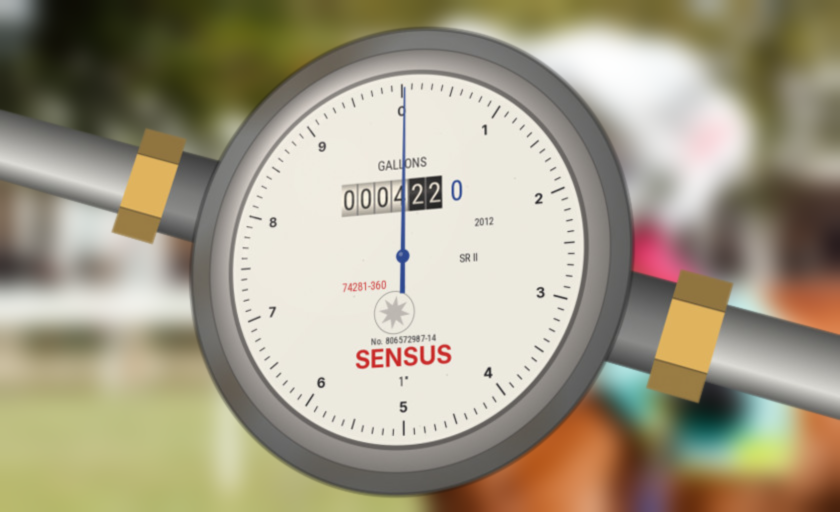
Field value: {"value": 4220.0, "unit": "gal"}
